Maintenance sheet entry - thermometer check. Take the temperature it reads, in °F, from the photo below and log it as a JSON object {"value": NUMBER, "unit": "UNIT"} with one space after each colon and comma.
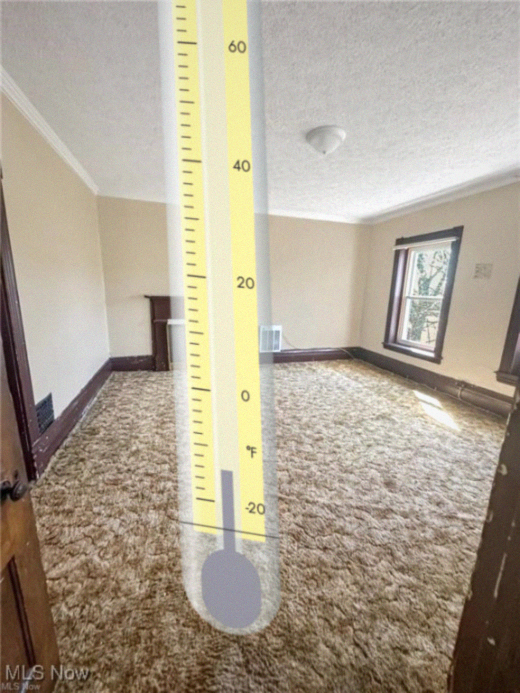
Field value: {"value": -14, "unit": "°F"}
